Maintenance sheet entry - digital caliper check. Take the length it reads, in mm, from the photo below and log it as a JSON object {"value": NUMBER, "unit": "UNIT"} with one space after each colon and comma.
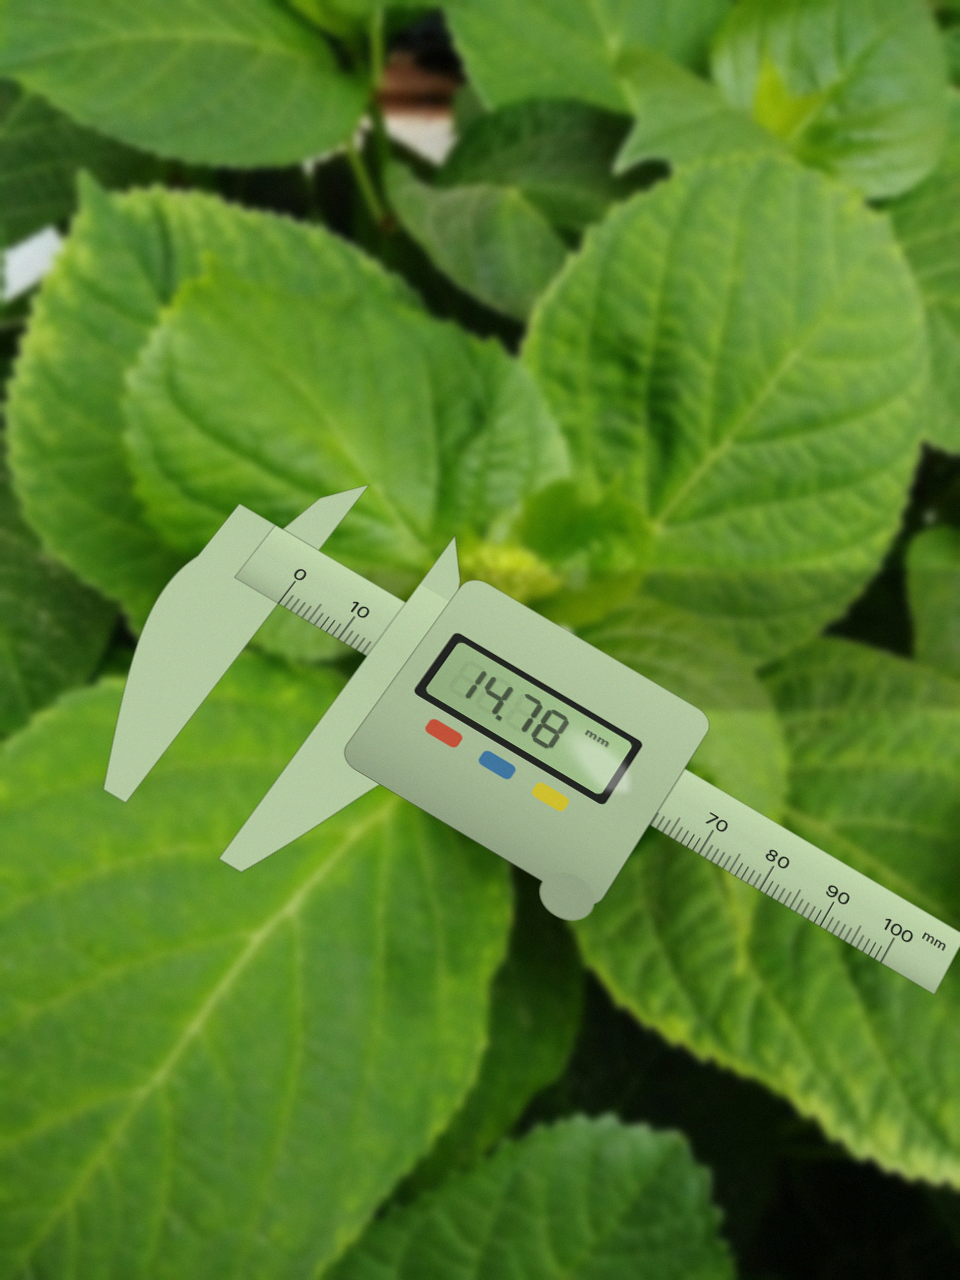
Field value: {"value": 14.78, "unit": "mm"}
